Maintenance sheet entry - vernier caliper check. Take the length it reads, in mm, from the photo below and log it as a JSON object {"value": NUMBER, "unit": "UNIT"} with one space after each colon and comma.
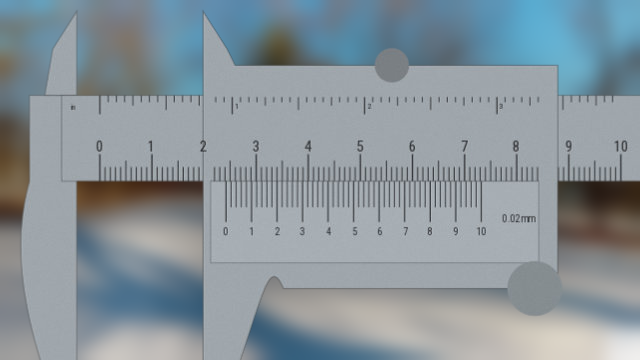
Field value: {"value": 24.2, "unit": "mm"}
